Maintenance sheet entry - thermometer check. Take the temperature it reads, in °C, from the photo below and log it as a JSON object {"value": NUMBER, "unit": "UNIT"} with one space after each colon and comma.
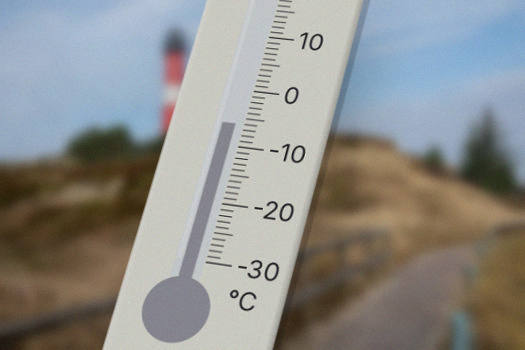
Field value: {"value": -6, "unit": "°C"}
